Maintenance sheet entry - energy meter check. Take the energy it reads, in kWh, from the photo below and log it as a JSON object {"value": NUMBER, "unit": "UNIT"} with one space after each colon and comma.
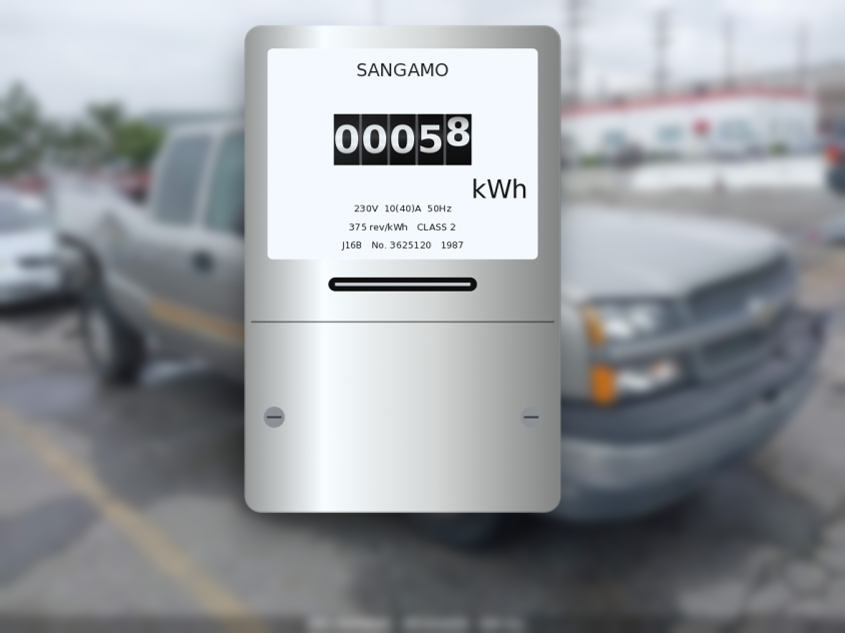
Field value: {"value": 58, "unit": "kWh"}
